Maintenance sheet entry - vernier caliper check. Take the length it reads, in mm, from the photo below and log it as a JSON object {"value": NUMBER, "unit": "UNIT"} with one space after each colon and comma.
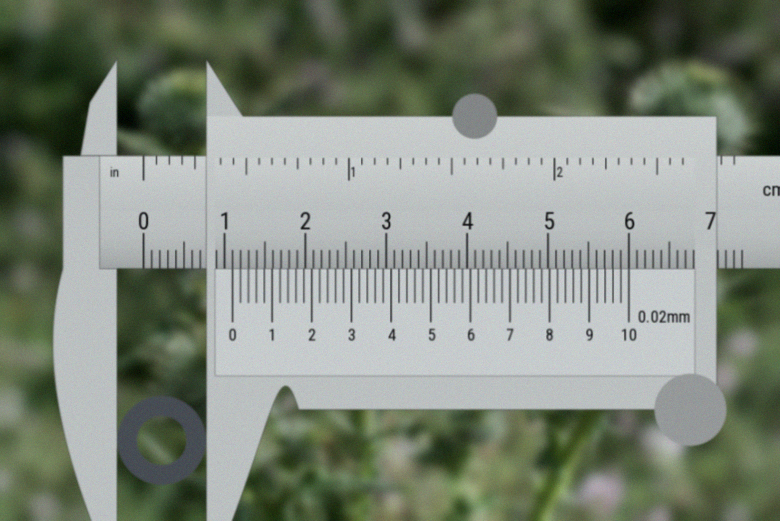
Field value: {"value": 11.0, "unit": "mm"}
